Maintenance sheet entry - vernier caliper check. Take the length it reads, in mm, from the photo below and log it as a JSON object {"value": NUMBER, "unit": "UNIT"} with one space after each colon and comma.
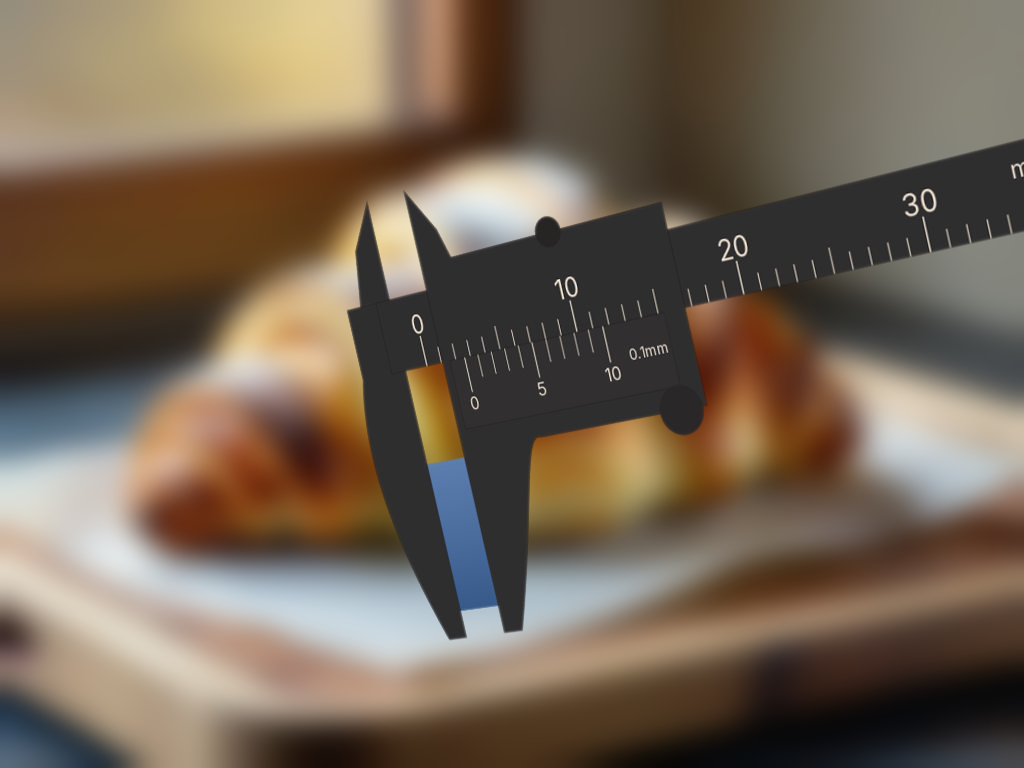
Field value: {"value": 2.6, "unit": "mm"}
